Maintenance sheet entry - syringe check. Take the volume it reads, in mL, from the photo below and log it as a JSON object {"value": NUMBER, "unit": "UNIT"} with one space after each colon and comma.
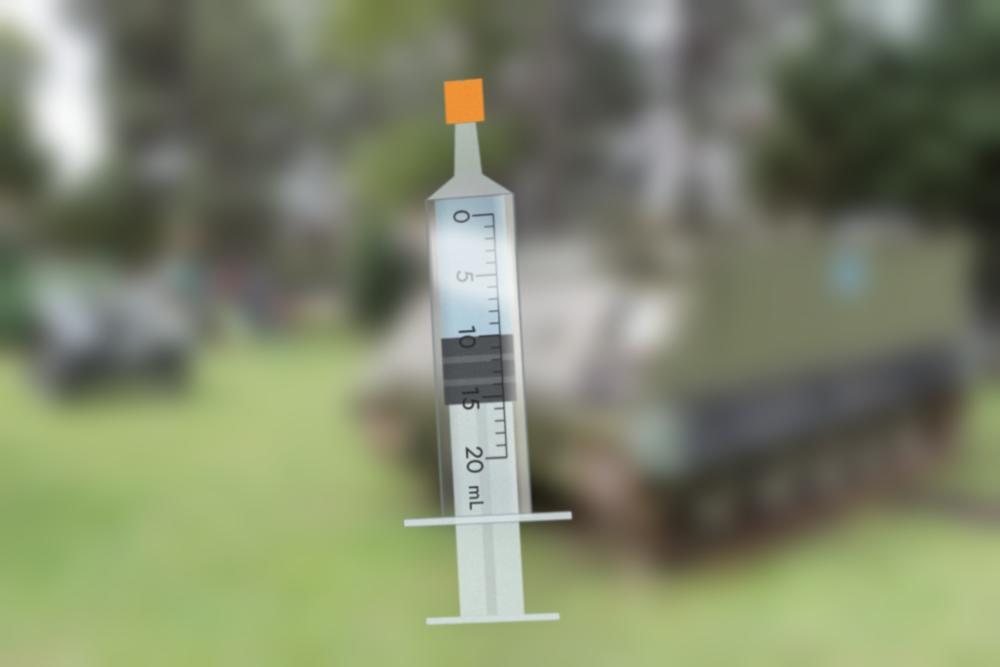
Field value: {"value": 10, "unit": "mL"}
